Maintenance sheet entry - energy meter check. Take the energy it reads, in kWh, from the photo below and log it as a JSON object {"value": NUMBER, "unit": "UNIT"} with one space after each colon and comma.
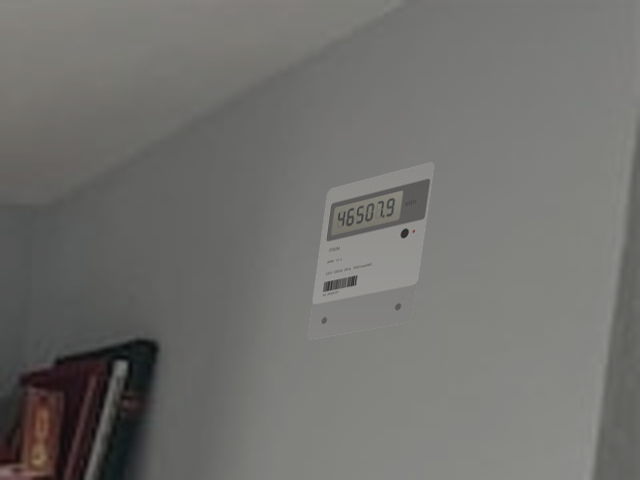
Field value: {"value": 46507.9, "unit": "kWh"}
